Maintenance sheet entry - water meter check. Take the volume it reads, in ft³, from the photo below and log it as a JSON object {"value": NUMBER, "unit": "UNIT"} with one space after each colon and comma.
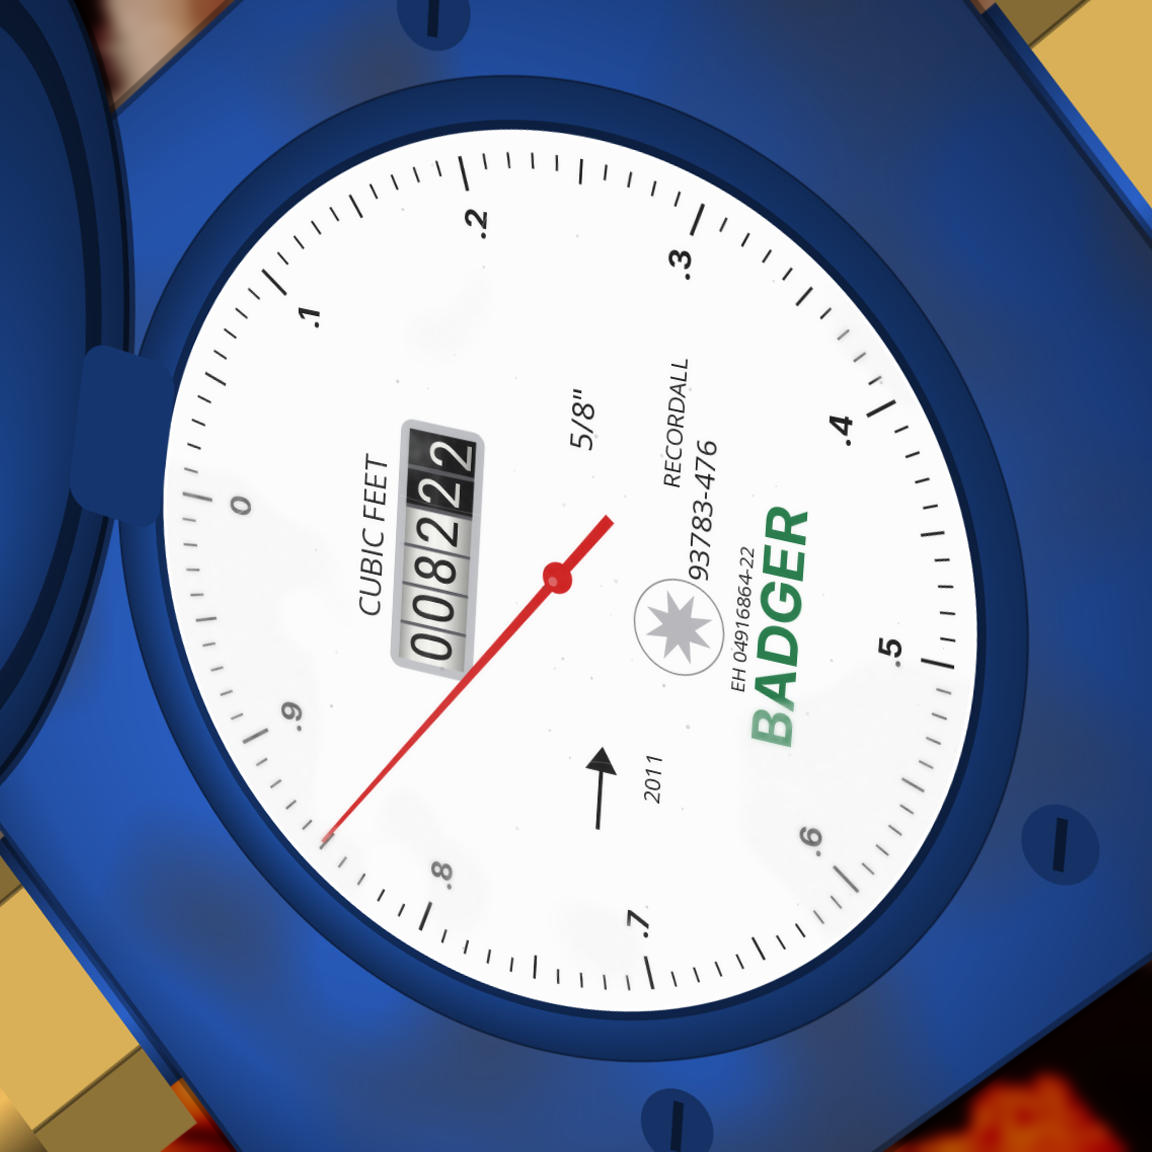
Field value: {"value": 8221.85, "unit": "ft³"}
